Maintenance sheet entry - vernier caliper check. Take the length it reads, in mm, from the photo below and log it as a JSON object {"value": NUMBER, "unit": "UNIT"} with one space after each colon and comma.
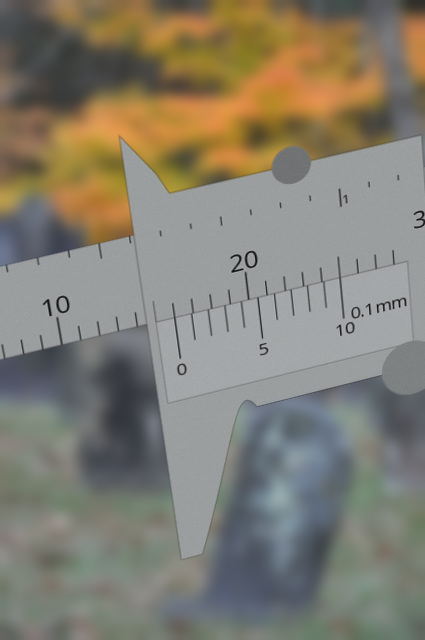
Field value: {"value": 16.0, "unit": "mm"}
